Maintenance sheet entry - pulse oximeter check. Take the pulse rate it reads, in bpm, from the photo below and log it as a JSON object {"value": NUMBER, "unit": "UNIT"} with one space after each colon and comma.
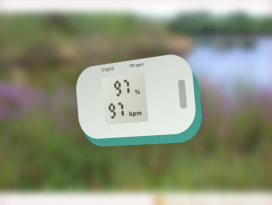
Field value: {"value": 97, "unit": "bpm"}
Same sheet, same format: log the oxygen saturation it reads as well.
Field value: {"value": 97, "unit": "%"}
